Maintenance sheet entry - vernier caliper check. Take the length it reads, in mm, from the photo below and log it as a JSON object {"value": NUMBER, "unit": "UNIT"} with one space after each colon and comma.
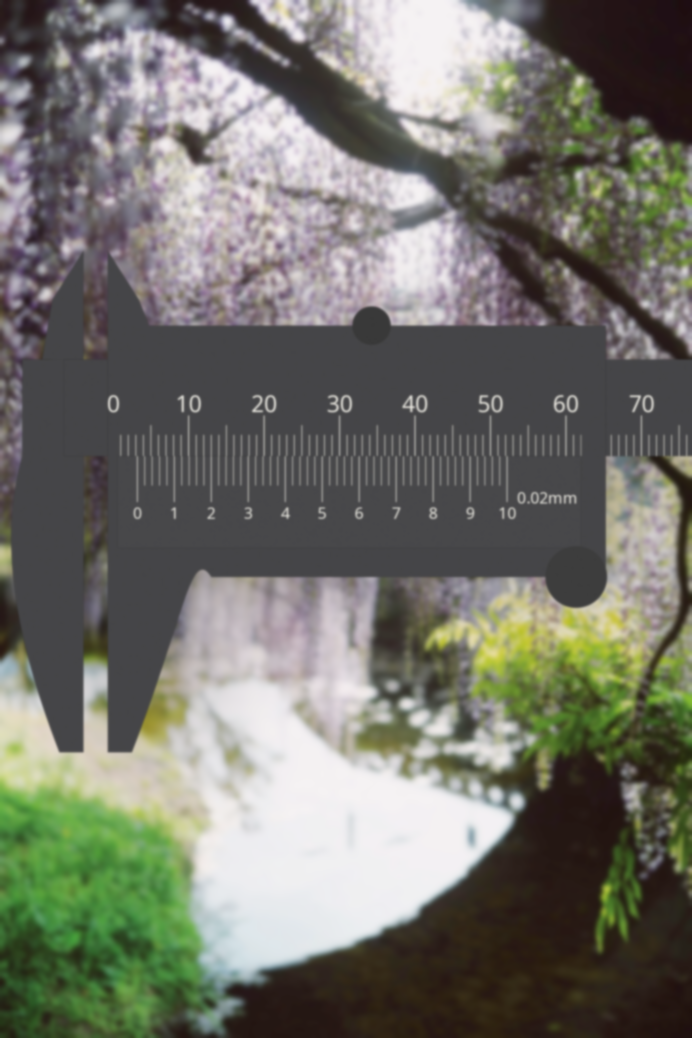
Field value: {"value": 3.2, "unit": "mm"}
